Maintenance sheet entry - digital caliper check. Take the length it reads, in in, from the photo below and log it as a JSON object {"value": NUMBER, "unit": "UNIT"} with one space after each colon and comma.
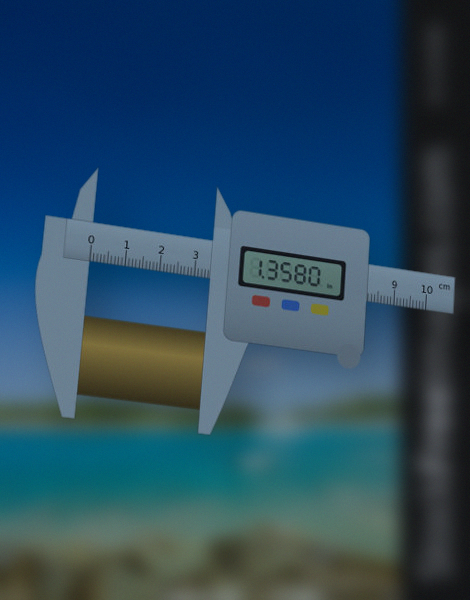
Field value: {"value": 1.3580, "unit": "in"}
